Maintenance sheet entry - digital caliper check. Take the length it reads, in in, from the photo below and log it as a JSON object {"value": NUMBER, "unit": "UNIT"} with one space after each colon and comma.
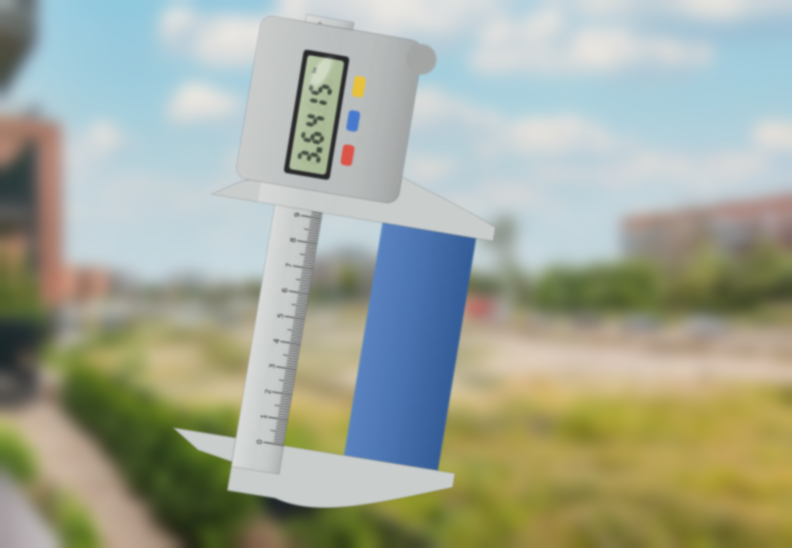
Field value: {"value": 3.6415, "unit": "in"}
